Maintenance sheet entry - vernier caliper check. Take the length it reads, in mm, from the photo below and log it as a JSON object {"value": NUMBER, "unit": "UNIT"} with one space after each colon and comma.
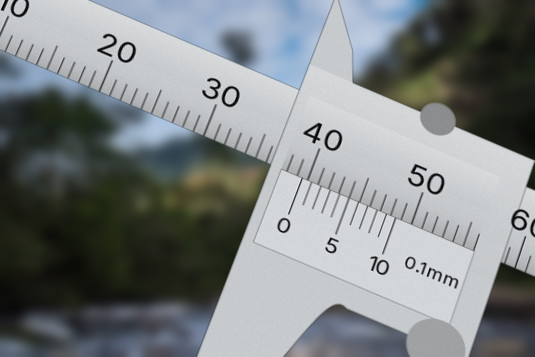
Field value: {"value": 39.5, "unit": "mm"}
